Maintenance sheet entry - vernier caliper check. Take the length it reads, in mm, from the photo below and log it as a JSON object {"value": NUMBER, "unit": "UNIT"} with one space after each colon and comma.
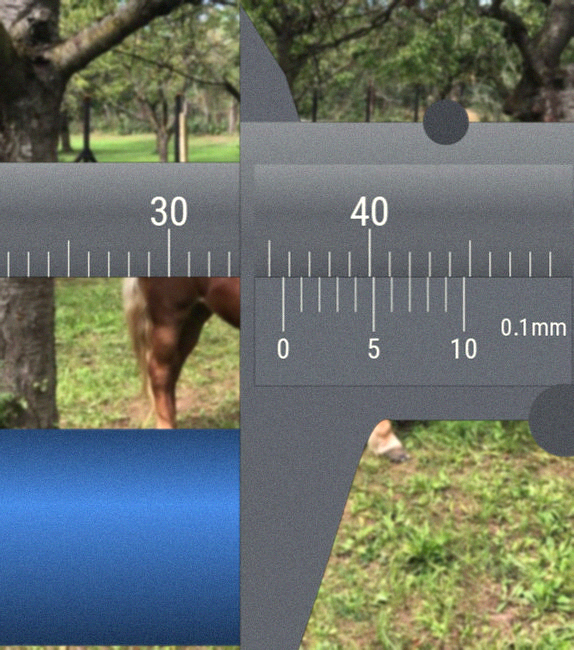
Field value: {"value": 35.7, "unit": "mm"}
